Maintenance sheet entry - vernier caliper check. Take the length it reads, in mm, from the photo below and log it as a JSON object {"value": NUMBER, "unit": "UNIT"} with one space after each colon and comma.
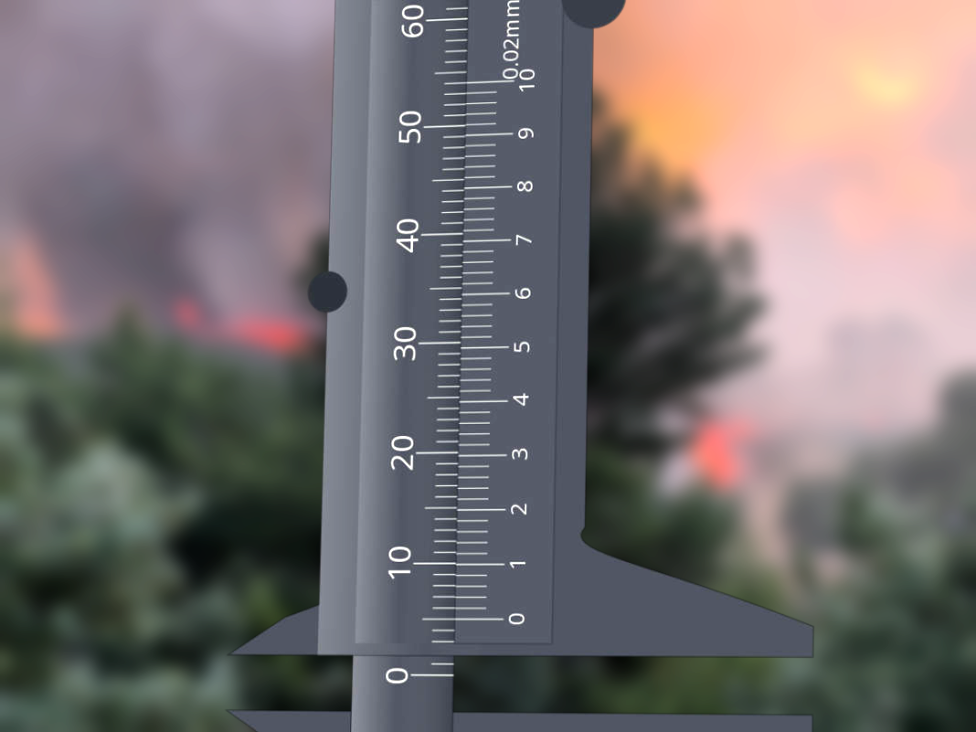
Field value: {"value": 5.0, "unit": "mm"}
